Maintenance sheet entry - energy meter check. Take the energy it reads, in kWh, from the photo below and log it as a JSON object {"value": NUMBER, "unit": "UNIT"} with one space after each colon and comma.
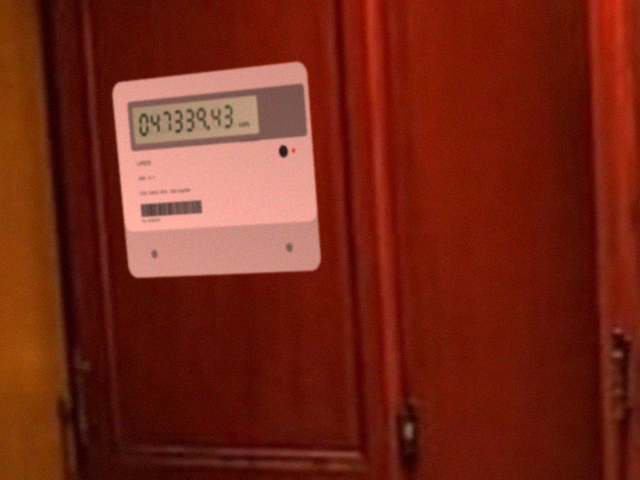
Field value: {"value": 47339.43, "unit": "kWh"}
